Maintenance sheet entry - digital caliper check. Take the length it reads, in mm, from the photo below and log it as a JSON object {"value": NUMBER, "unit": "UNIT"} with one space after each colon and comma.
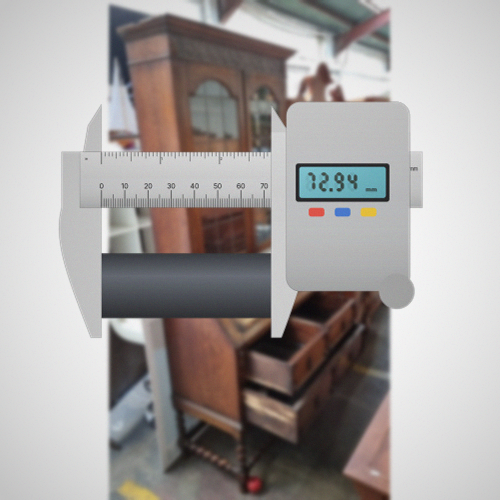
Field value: {"value": 72.94, "unit": "mm"}
